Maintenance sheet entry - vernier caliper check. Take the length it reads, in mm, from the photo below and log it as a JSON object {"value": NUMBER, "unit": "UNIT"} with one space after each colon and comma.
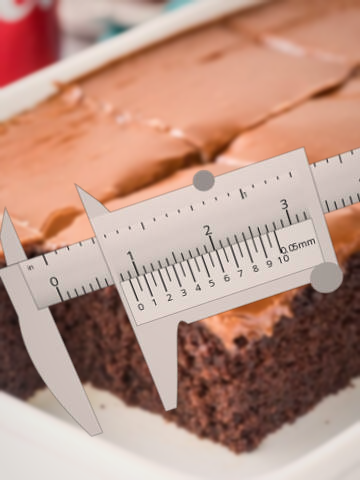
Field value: {"value": 8.8, "unit": "mm"}
